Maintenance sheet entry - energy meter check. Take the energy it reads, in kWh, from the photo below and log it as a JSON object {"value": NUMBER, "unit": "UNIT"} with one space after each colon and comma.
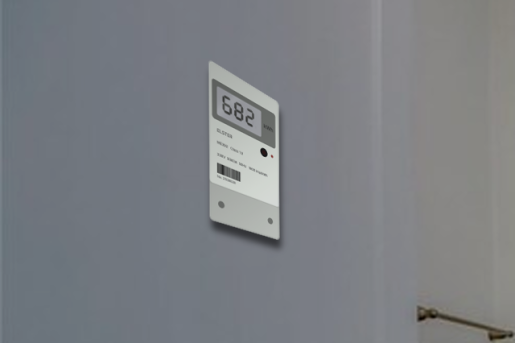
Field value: {"value": 682, "unit": "kWh"}
